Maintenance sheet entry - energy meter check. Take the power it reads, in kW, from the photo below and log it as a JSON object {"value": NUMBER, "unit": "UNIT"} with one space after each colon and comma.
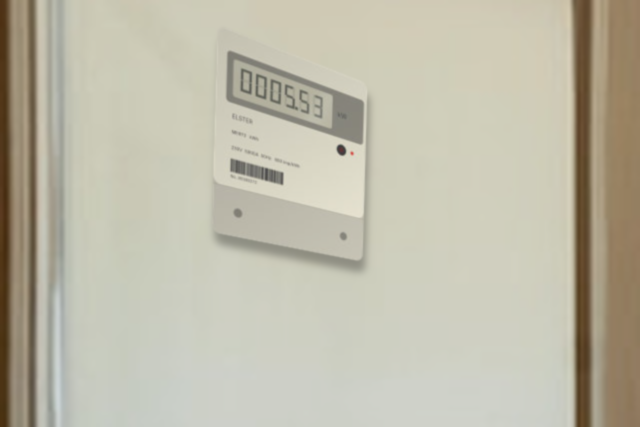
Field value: {"value": 5.53, "unit": "kW"}
